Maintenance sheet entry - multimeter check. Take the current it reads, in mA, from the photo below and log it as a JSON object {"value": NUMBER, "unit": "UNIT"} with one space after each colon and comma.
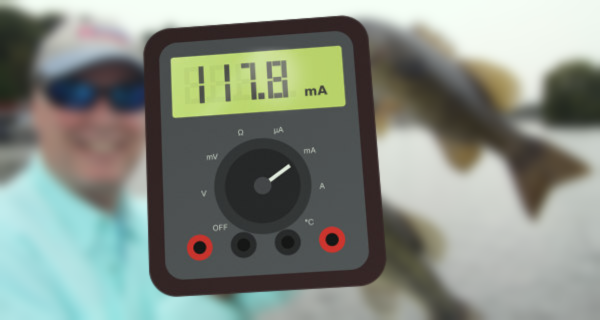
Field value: {"value": 117.8, "unit": "mA"}
